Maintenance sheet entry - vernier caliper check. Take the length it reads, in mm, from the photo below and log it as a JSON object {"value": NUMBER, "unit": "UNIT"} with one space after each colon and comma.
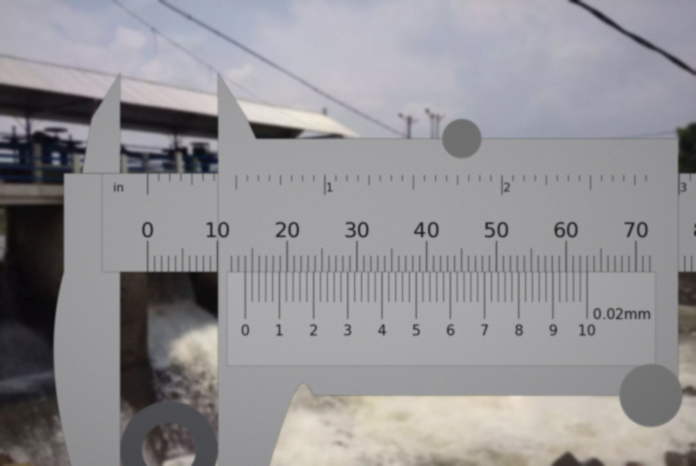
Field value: {"value": 14.0, "unit": "mm"}
